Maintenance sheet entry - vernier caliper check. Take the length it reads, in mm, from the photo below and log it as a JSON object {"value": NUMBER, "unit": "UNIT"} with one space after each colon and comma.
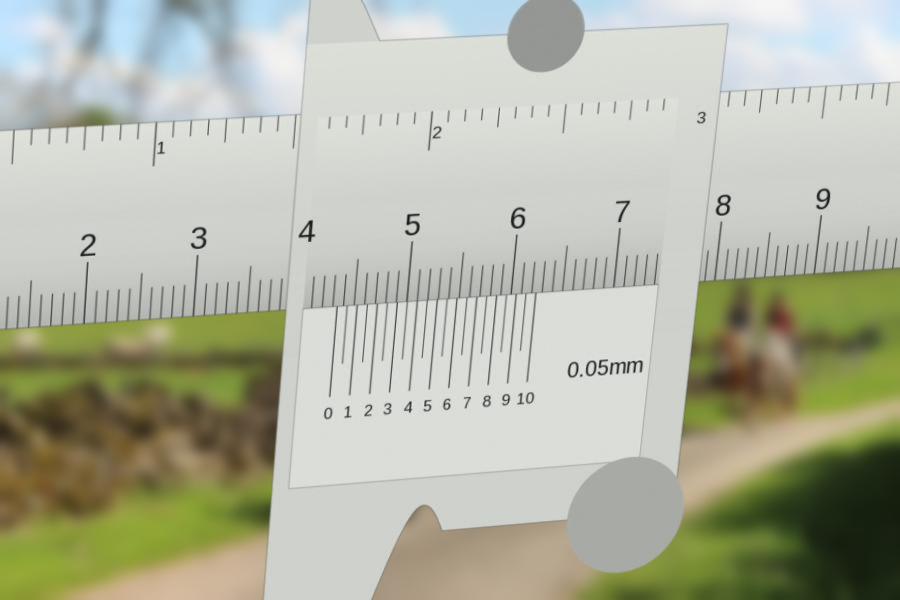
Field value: {"value": 43.4, "unit": "mm"}
